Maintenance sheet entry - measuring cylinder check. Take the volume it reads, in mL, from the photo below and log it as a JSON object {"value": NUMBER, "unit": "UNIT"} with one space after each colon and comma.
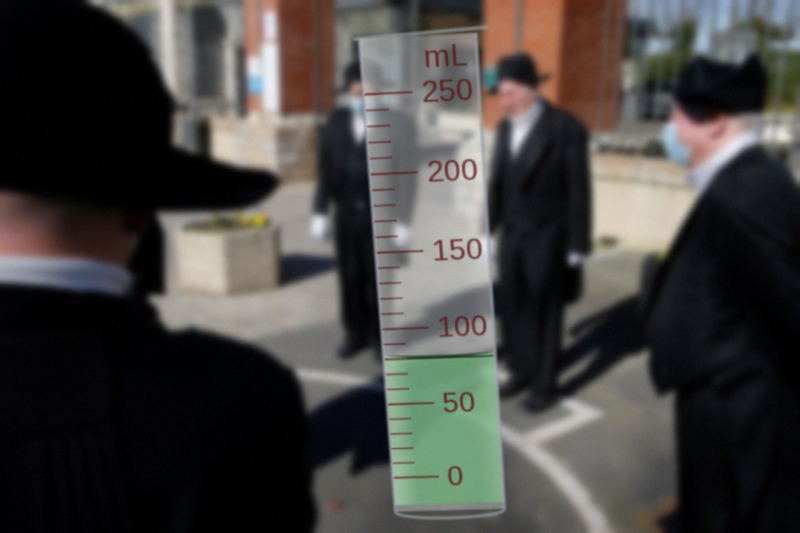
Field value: {"value": 80, "unit": "mL"}
